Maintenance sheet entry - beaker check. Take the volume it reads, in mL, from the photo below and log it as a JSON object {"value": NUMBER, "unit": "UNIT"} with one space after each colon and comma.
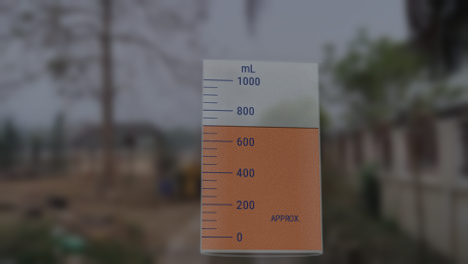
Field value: {"value": 700, "unit": "mL"}
